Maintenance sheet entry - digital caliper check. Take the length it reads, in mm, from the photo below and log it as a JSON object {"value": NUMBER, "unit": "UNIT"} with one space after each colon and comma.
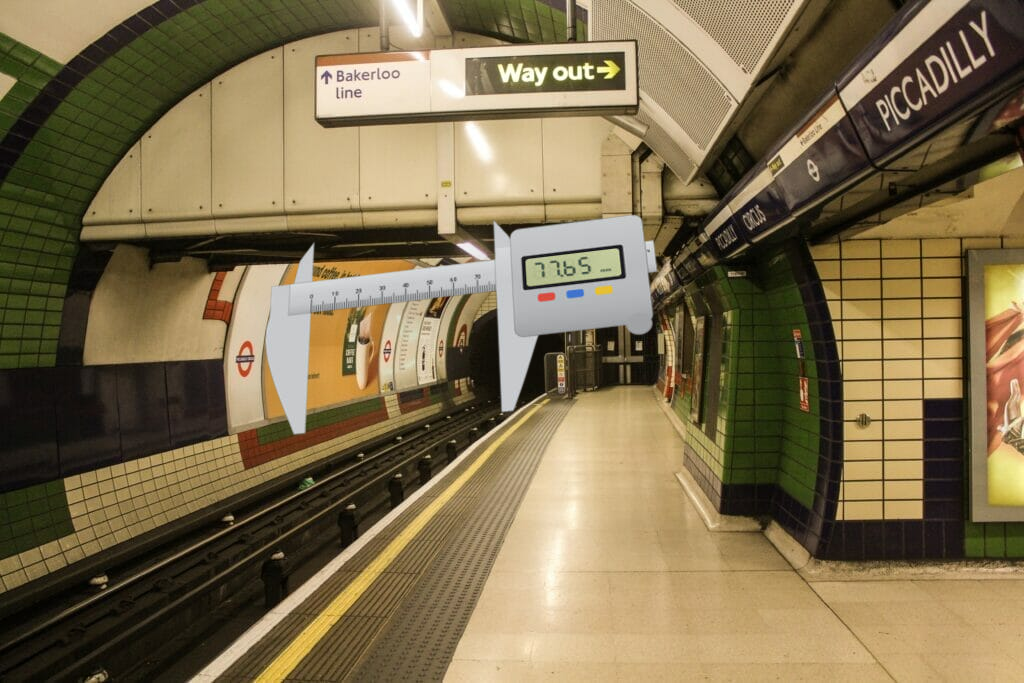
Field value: {"value": 77.65, "unit": "mm"}
